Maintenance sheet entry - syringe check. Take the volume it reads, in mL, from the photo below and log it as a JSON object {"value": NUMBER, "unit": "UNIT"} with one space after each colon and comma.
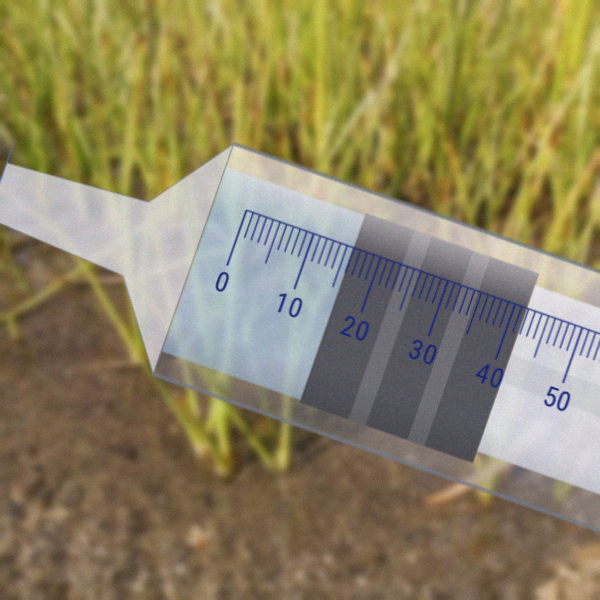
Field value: {"value": 16, "unit": "mL"}
